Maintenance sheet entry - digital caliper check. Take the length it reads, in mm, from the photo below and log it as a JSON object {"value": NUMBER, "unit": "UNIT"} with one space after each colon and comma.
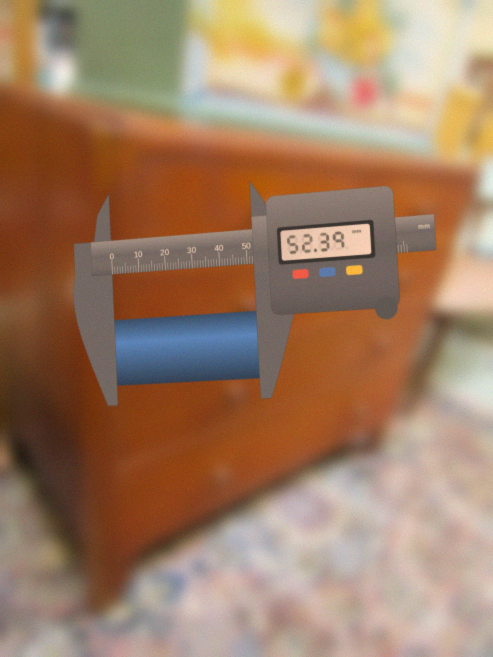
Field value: {"value": 52.39, "unit": "mm"}
